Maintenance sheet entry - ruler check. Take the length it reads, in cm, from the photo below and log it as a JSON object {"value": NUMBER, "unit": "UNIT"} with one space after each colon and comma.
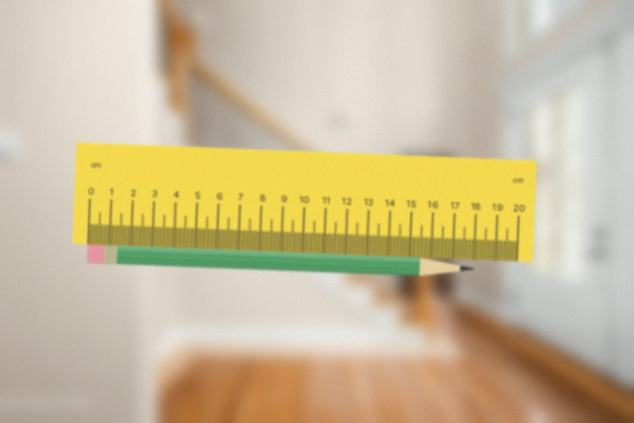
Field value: {"value": 18, "unit": "cm"}
